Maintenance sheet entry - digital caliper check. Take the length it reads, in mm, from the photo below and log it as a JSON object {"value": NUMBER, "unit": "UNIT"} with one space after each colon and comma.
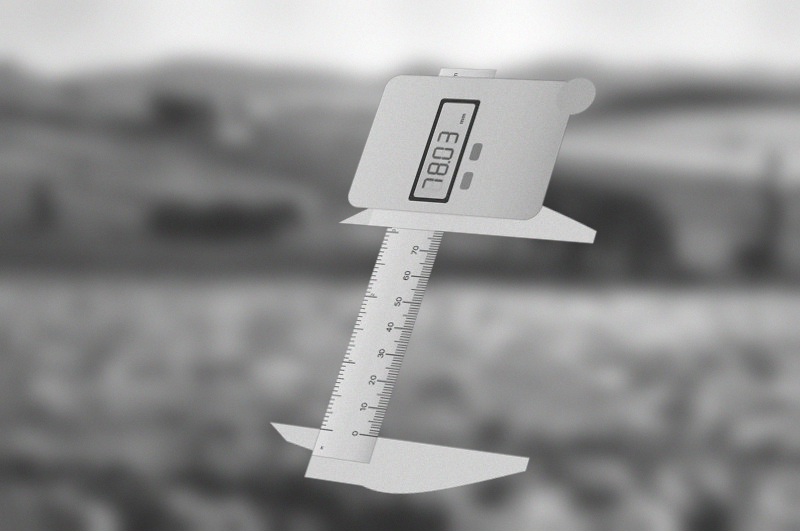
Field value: {"value": 78.03, "unit": "mm"}
